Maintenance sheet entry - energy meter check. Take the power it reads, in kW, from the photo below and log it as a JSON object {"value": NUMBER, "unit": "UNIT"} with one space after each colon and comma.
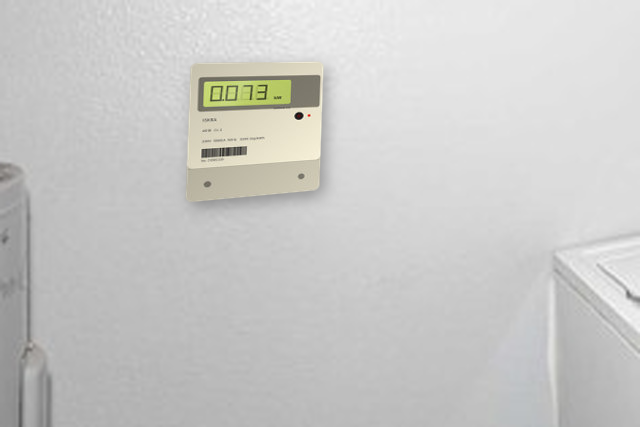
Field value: {"value": 0.073, "unit": "kW"}
